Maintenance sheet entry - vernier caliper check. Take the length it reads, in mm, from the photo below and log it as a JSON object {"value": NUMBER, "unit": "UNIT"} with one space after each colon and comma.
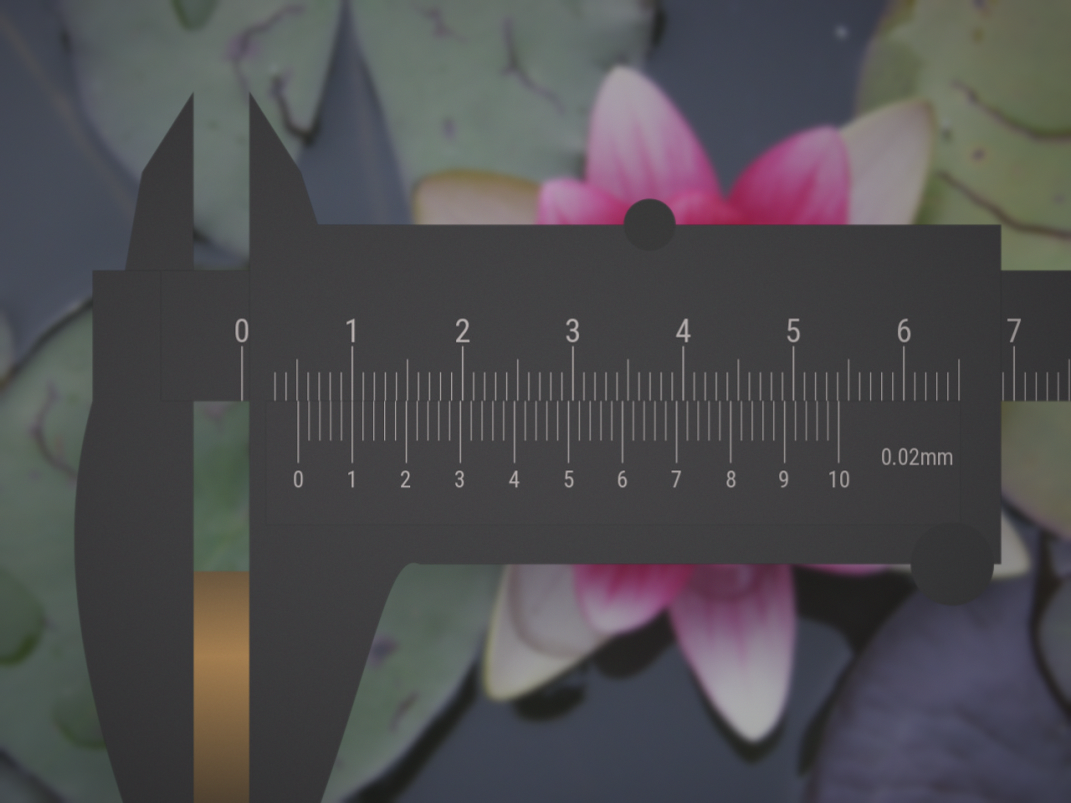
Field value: {"value": 5.1, "unit": "mm"}
